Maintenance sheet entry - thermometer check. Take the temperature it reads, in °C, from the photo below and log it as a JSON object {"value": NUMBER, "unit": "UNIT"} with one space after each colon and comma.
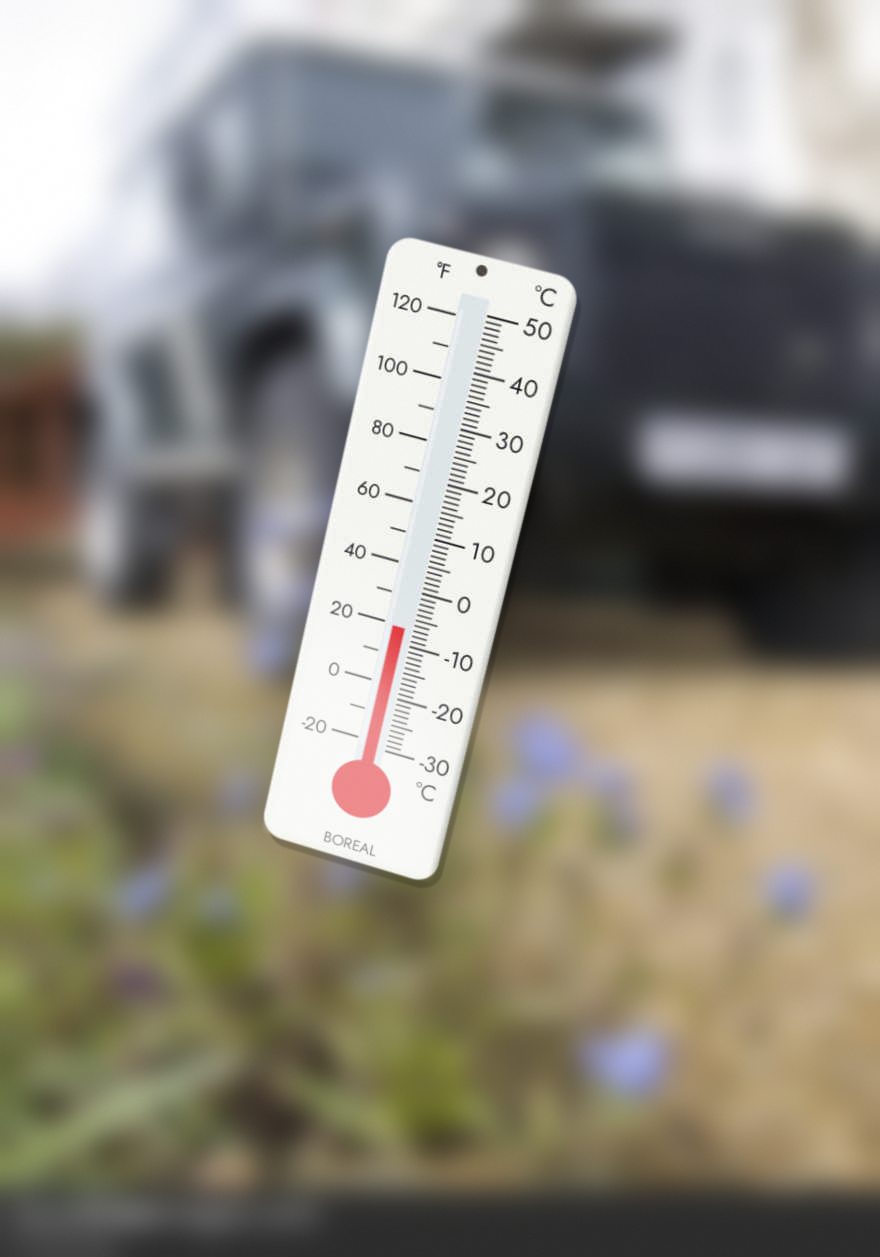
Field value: {"value": -7, "unit": "°C"}
